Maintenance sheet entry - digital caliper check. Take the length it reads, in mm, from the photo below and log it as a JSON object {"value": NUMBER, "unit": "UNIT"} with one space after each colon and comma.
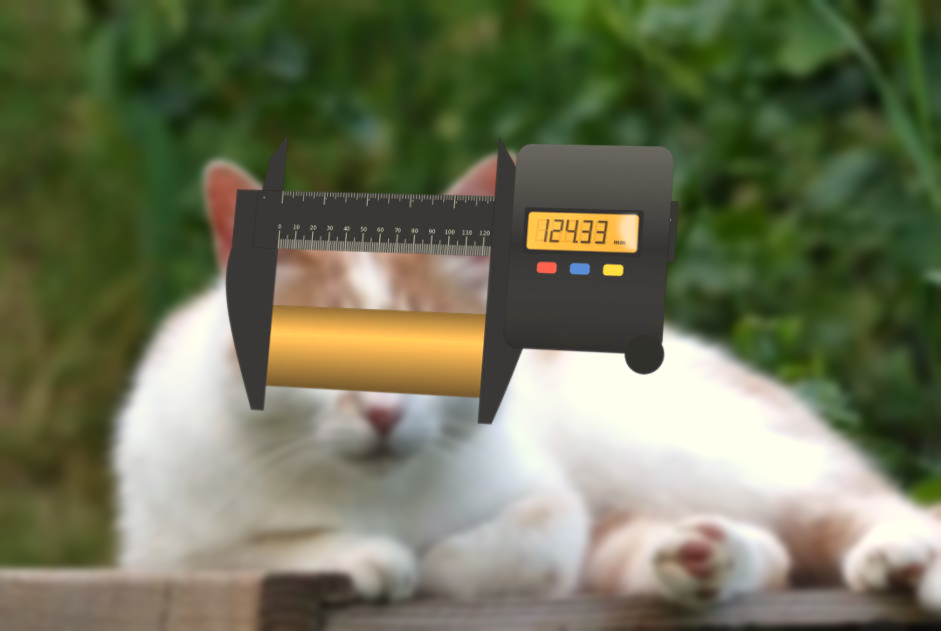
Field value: {"value": 124.33, "unit": "mm"}
